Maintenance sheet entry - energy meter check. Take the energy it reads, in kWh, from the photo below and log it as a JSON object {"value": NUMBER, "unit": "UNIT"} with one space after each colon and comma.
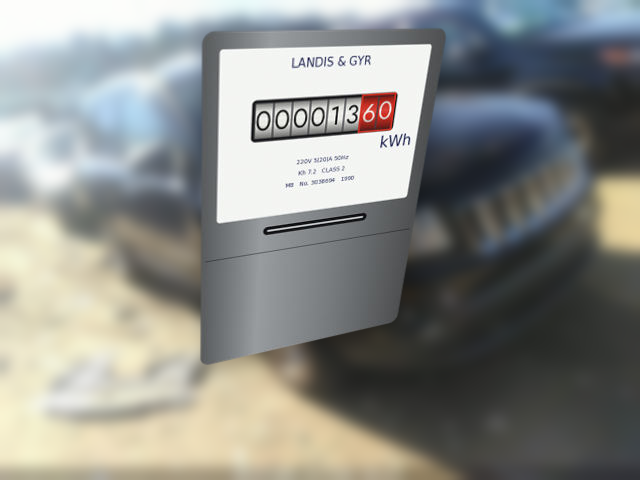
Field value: {"value": 13.60, "unit": "kWh"}
